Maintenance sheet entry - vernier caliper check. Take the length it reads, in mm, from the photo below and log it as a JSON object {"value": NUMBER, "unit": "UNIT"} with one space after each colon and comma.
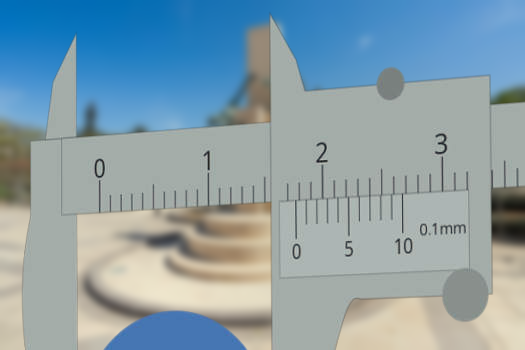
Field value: {"value": 17.7, "unit": "mm"}
